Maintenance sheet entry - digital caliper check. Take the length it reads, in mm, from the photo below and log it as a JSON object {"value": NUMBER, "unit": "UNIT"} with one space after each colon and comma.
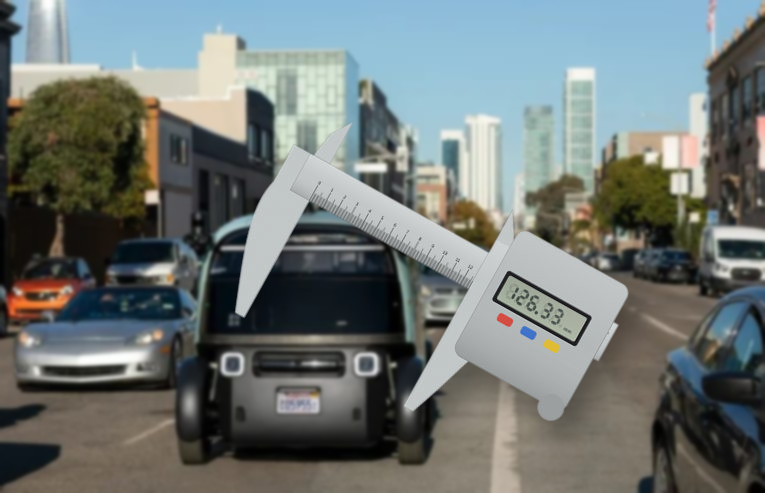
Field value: {"value": 126.33, "unit": "mm"}
